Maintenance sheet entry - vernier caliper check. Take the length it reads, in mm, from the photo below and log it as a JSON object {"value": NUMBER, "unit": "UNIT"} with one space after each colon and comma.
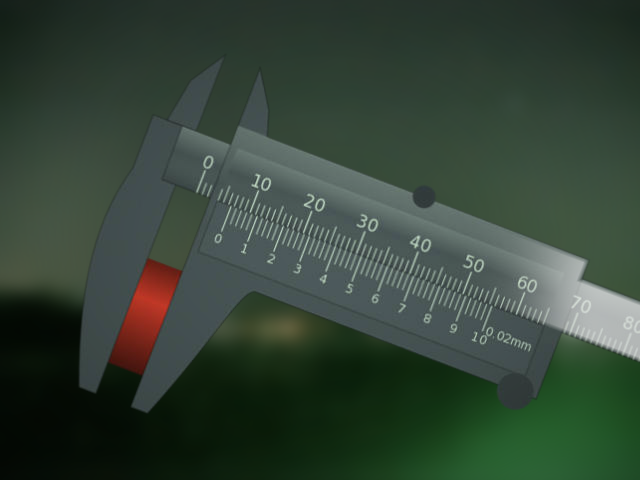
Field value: {"value": 6.5, "unit": "mm"}
